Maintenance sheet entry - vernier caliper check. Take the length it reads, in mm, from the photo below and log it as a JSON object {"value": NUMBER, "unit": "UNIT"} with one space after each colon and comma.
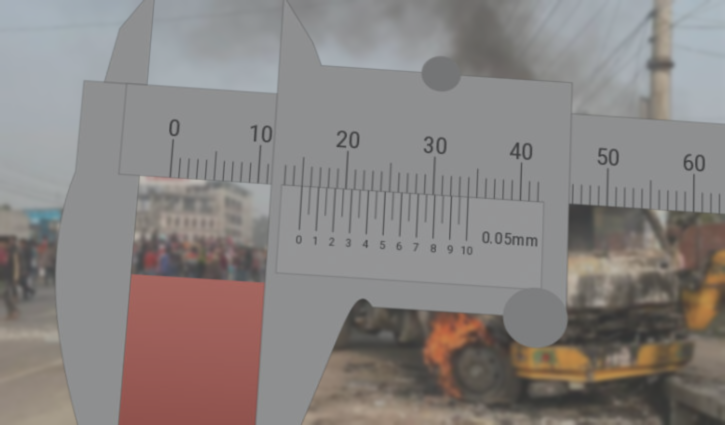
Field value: {"value": 15.0, "unit": "mm"}
